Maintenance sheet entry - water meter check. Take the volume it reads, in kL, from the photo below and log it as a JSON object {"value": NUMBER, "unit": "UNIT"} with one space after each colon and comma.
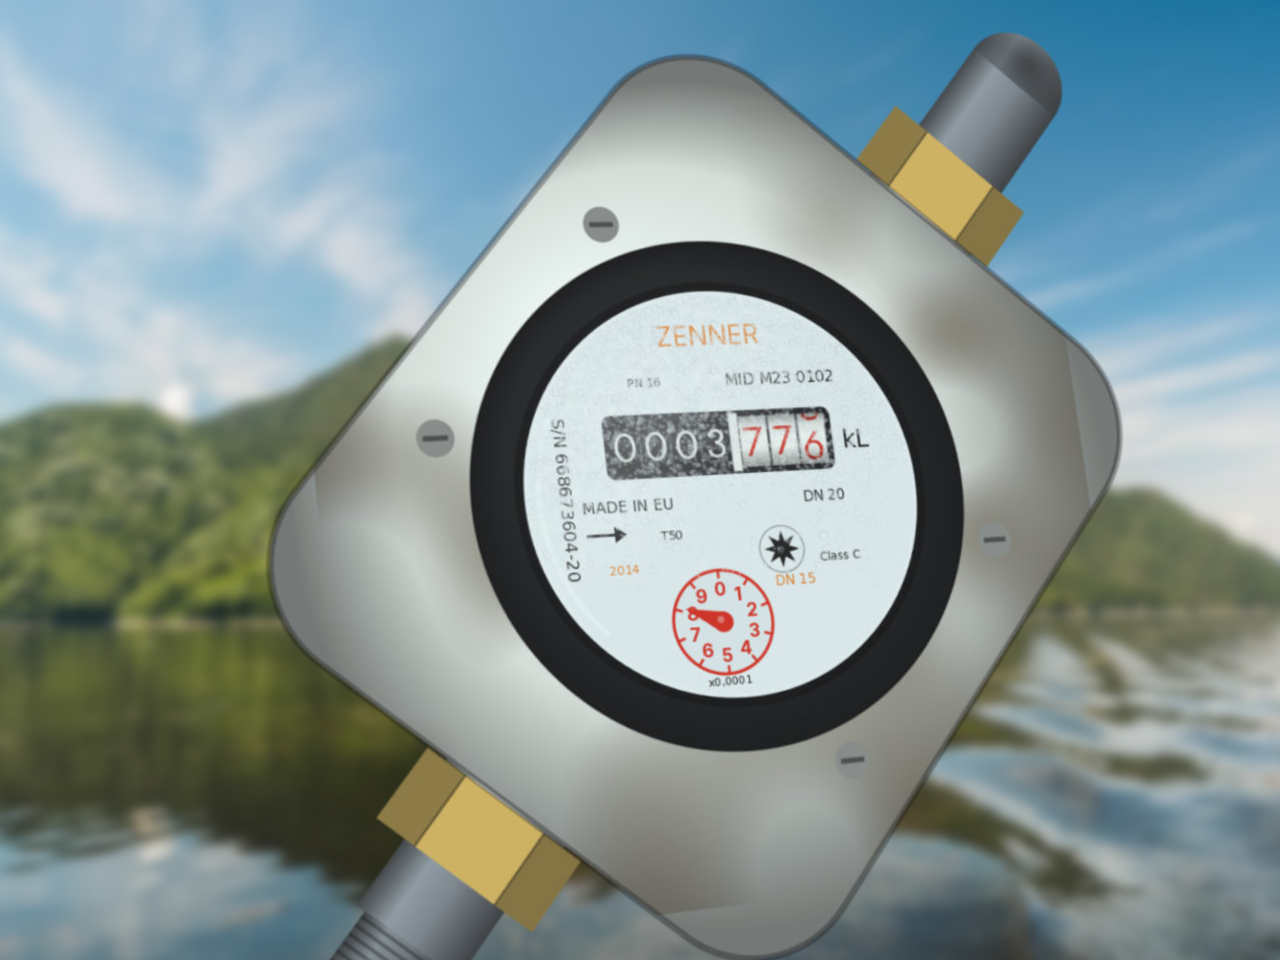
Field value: {"value": 3.7758, "unit": "kL"}
